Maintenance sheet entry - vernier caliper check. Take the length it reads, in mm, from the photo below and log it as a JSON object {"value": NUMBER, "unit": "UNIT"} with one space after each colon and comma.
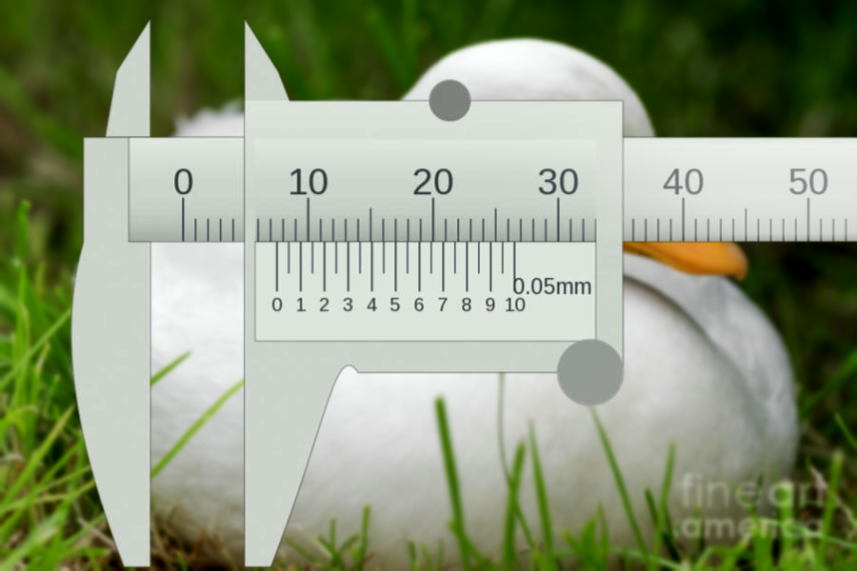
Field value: {"value": 7.5, "unit": "mm"}
